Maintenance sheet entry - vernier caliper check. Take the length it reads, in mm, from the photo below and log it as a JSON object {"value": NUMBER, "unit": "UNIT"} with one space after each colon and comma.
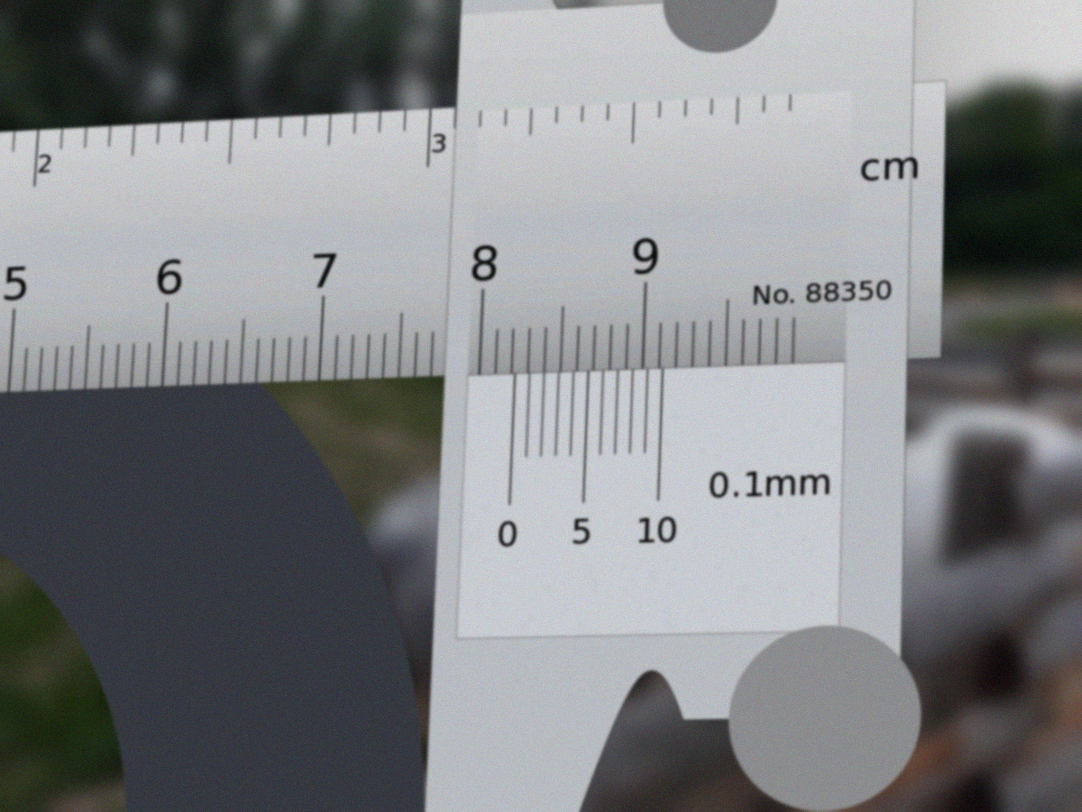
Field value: {"value": 82.2, "unit": "mm"}
